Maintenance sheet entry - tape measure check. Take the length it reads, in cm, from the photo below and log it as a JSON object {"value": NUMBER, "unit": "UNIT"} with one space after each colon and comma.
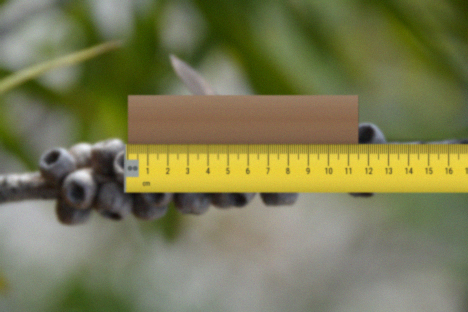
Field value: {"value": 11.5, "unit": "cm"}
